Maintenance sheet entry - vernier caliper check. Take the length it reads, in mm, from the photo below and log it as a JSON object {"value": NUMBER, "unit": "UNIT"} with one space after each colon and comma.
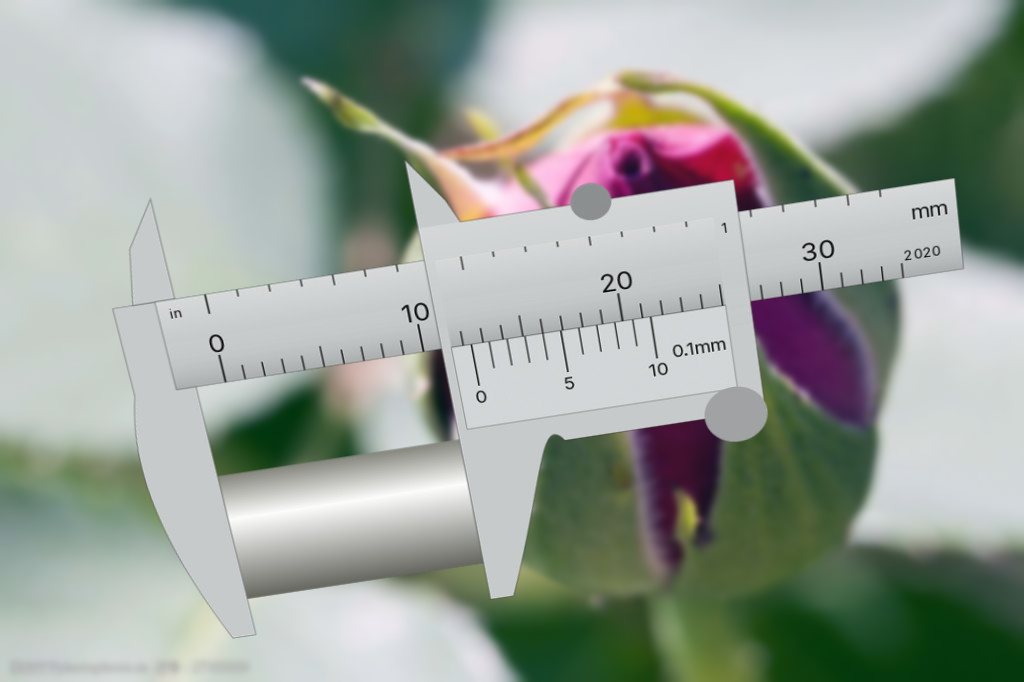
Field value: {"value": 12.4, "unit": "mm"}
